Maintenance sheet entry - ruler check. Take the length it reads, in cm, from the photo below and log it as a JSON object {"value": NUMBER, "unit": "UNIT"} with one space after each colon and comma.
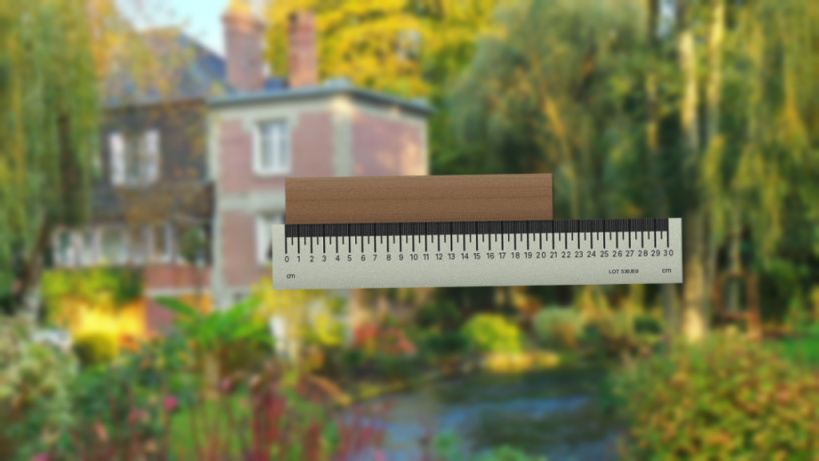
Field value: {"value": 21, "unit": "cm"}
